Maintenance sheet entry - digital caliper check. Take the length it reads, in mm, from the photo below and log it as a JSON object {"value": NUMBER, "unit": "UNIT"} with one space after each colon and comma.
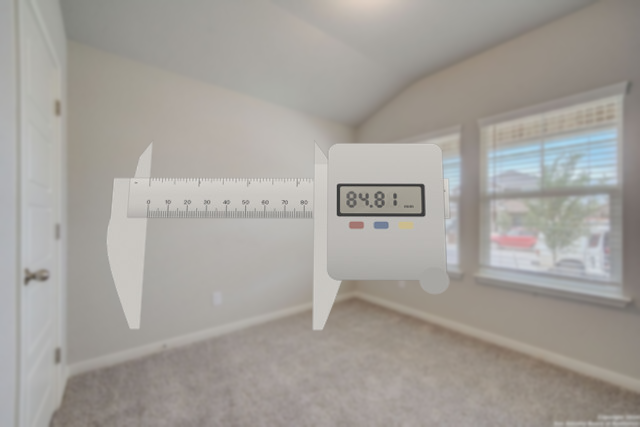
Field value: {"value": 84.81, "unit": "mm"}
